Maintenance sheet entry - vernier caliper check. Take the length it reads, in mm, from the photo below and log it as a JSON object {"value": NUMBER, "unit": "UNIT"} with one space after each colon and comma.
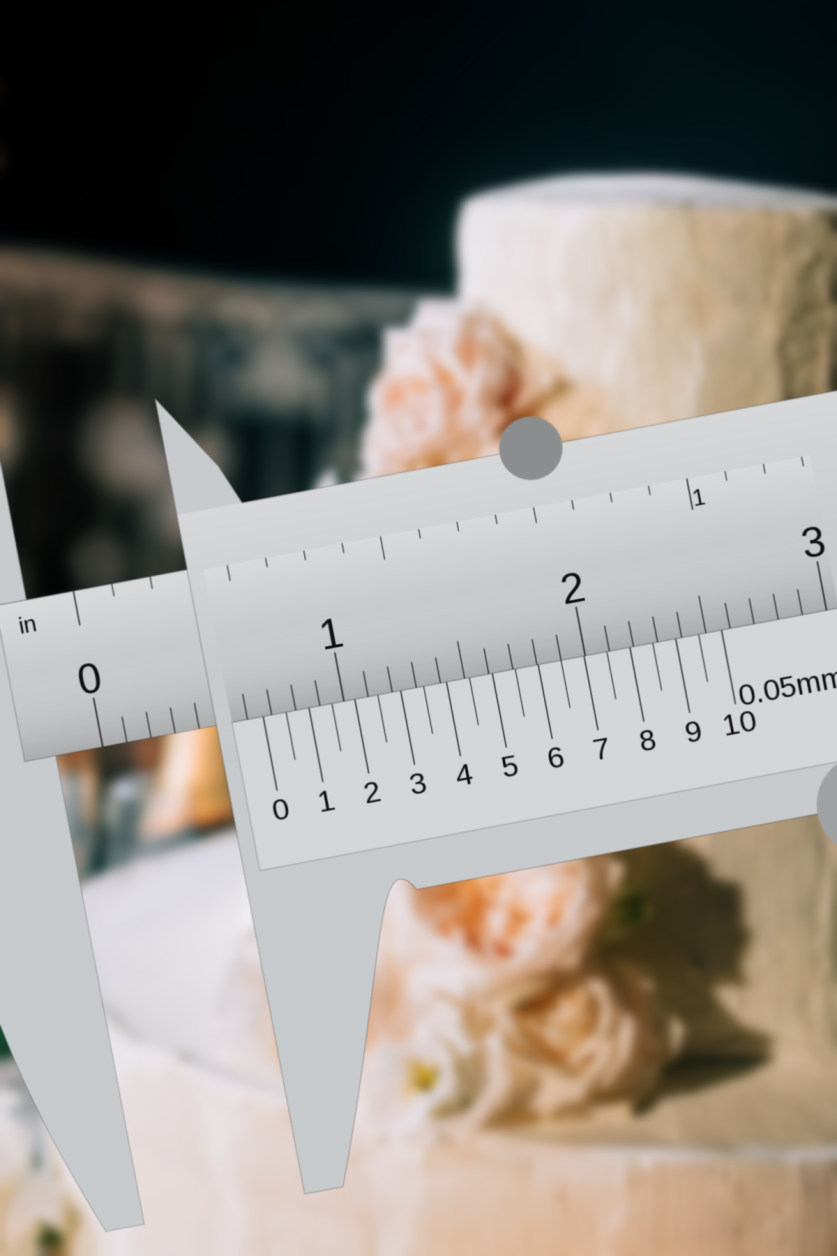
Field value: {"value": 6.65, "unit": "mm"}
